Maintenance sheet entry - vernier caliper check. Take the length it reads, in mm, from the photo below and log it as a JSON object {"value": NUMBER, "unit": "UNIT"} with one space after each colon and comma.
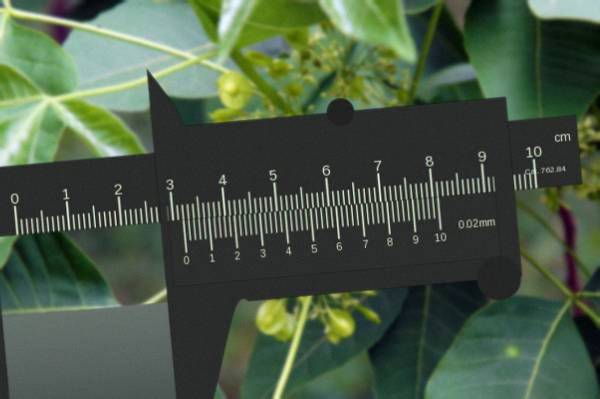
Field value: {"value": 32.0, "unit": "mm"}
